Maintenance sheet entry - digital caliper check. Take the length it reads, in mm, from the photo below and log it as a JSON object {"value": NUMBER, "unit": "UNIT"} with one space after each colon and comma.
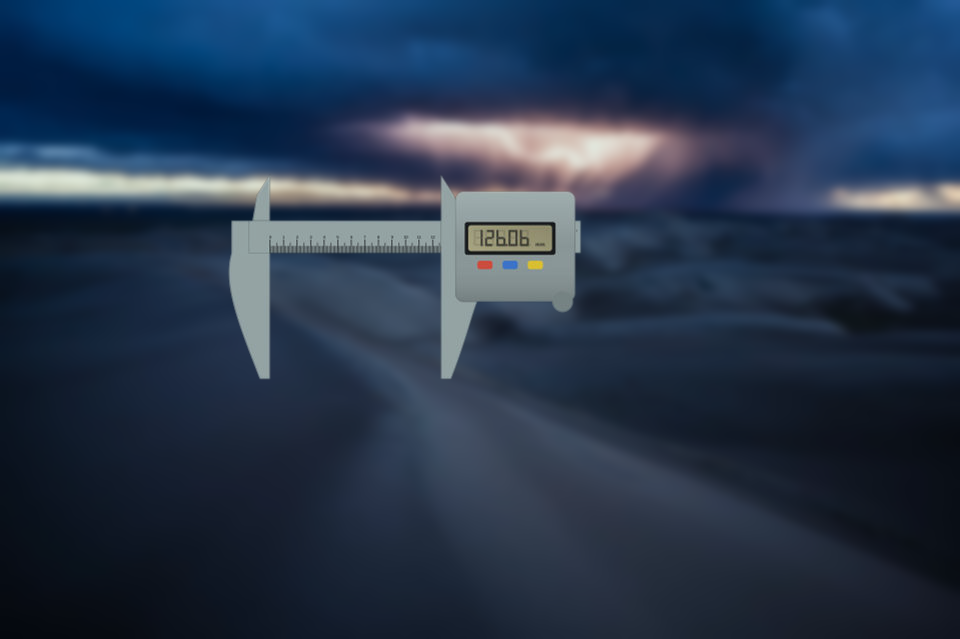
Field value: {"value": 126.06, "unit": "mm"}
